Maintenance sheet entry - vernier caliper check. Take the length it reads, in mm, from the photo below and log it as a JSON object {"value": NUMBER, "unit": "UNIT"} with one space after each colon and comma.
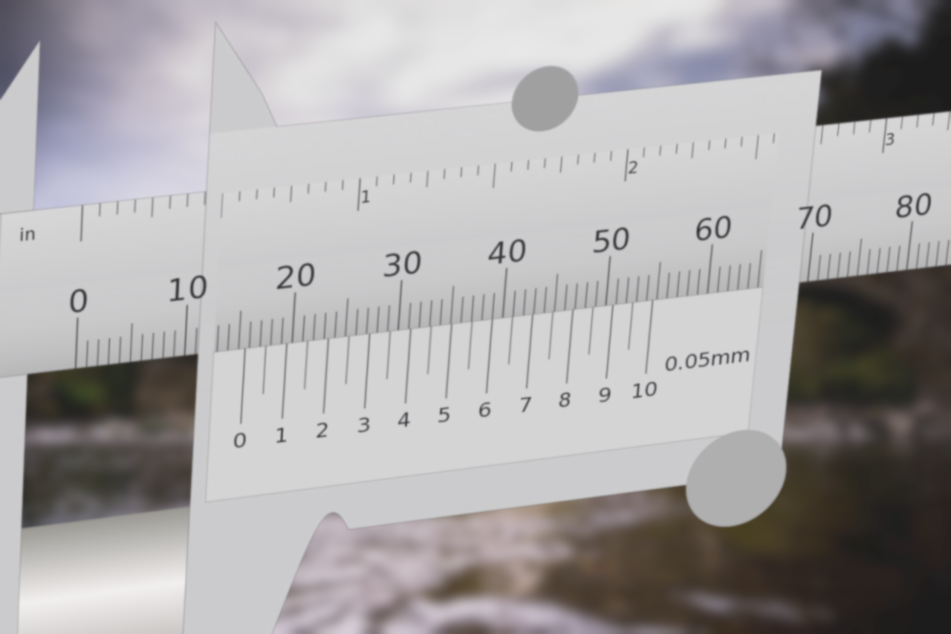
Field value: {"value": 15.6, "unit": "mm"}
